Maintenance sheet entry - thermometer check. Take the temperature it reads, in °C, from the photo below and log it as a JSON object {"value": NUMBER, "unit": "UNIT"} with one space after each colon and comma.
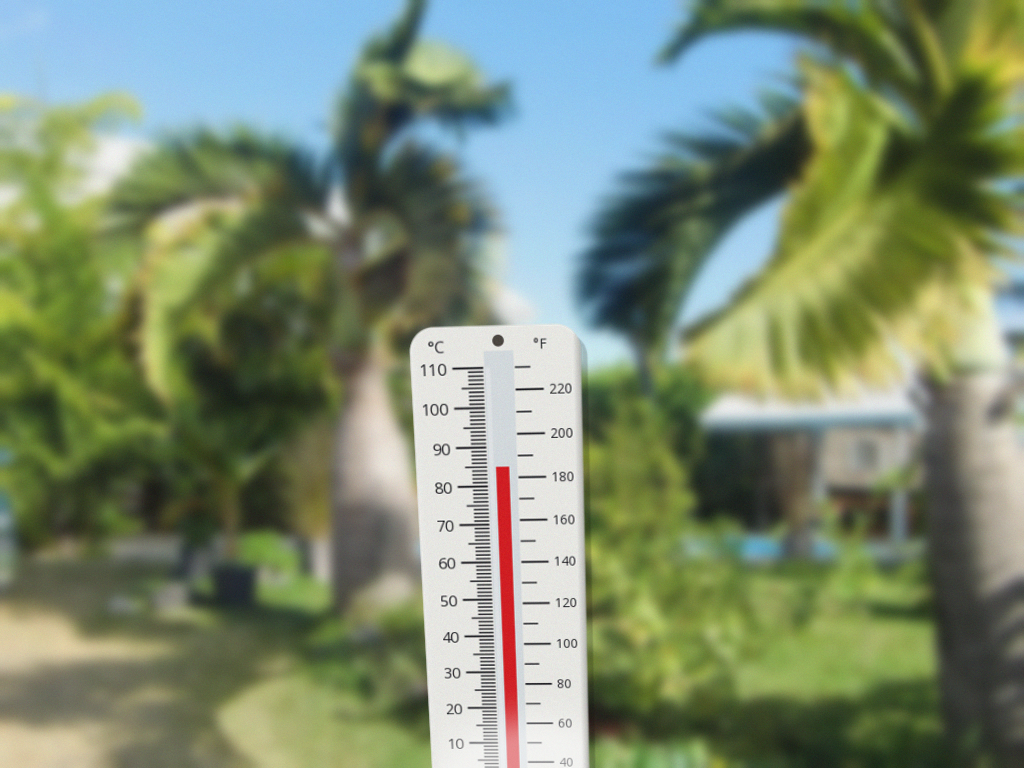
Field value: {"value": 85, "unit": "°C"}
